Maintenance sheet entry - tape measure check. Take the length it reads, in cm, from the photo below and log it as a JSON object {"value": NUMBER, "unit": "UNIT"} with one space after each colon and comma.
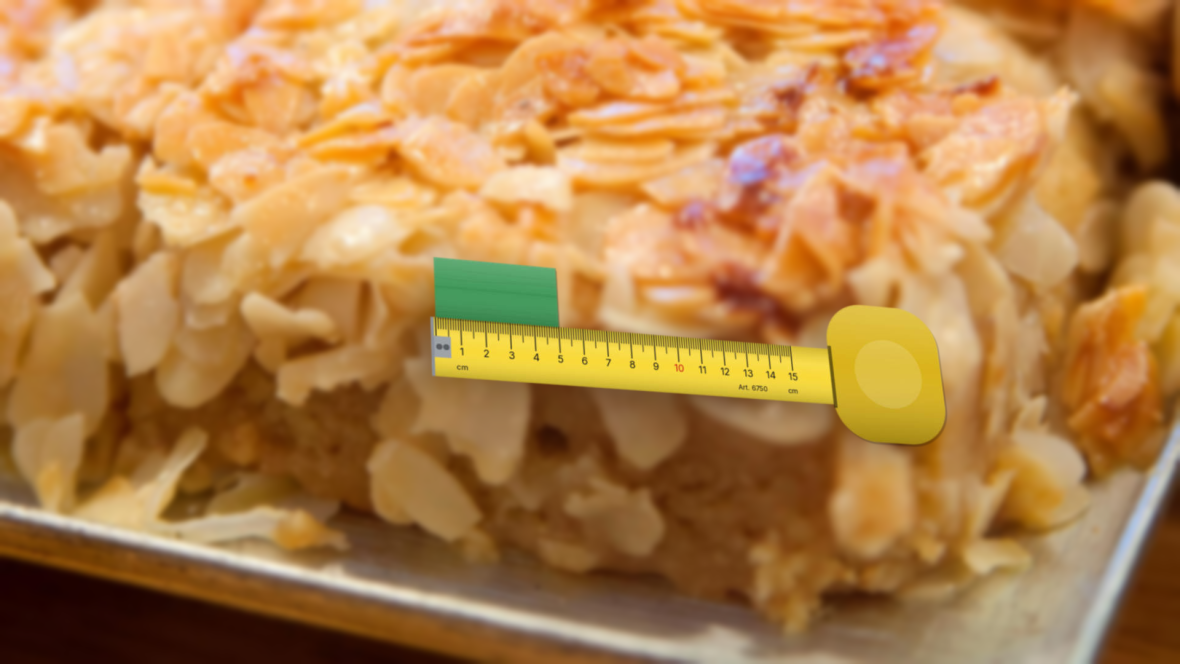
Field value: {"value": 5, "unit": "cm"}
